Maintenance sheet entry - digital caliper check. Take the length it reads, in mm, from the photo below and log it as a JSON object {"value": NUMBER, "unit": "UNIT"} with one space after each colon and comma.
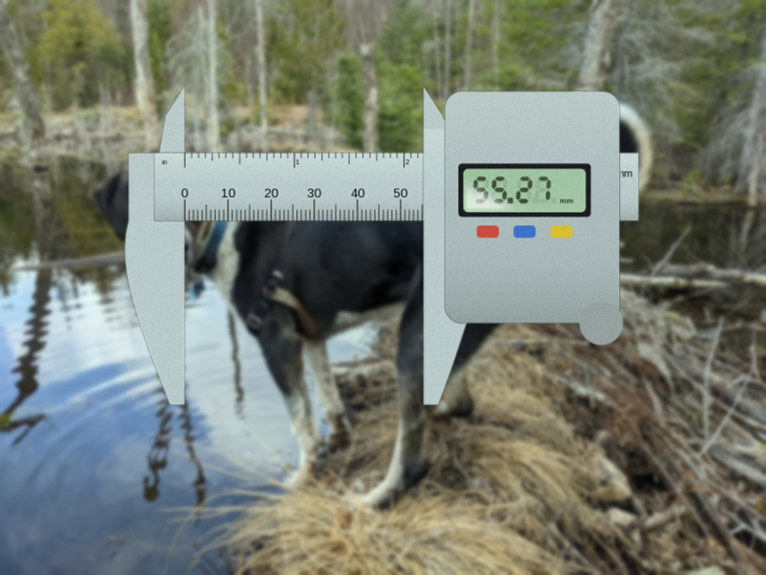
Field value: {"value": 55.27, "unit": "mm"}
